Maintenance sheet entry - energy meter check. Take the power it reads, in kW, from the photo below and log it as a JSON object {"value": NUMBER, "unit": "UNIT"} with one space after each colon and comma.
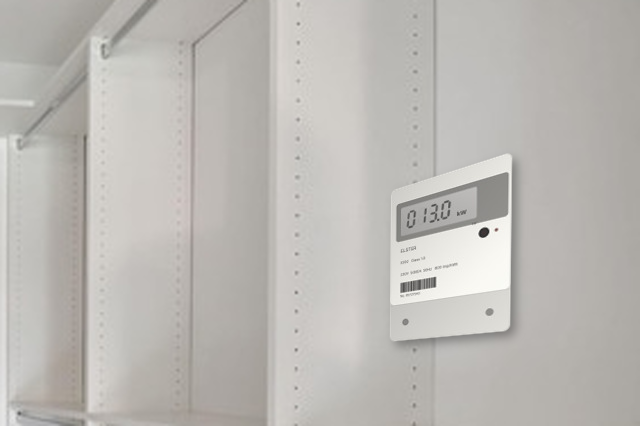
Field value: {"value": 13.0, "unit": "kW"}
